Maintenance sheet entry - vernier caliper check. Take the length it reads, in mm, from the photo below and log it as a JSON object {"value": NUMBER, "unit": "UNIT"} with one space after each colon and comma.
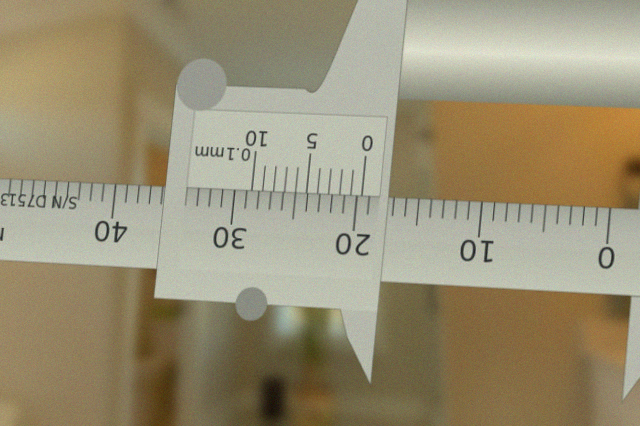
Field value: {"value": 19.6, "unit": "mm"}
